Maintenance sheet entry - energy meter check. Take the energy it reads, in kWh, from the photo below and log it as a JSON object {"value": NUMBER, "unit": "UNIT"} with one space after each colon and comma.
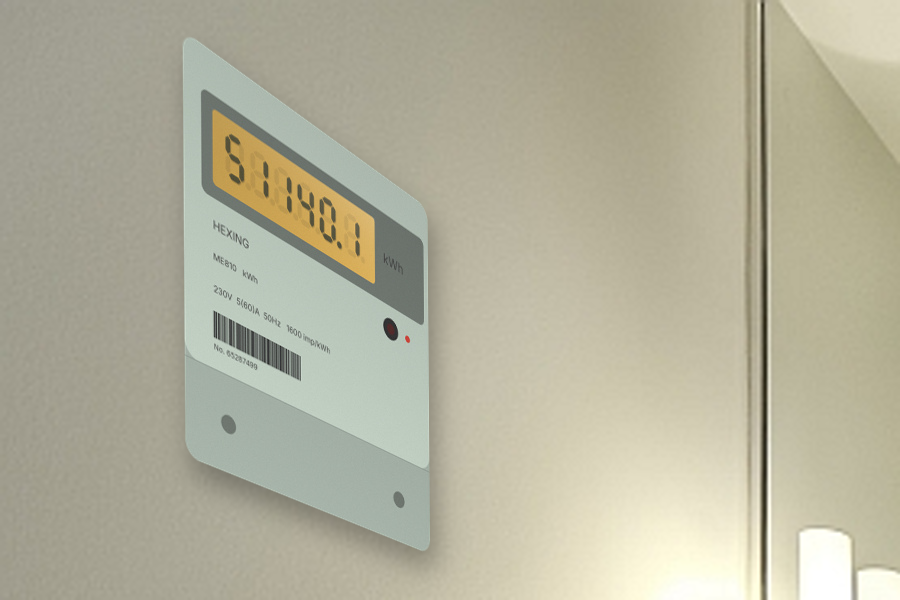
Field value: {"value": 51140.1, "unit": "kWh"}
